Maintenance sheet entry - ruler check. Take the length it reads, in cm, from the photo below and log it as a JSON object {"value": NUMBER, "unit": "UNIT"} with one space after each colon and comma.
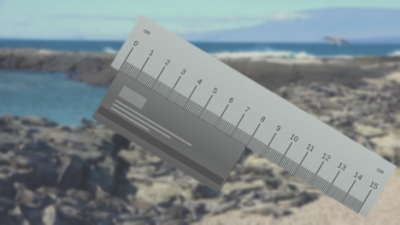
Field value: {"value": 8, "unit": "cm"}
